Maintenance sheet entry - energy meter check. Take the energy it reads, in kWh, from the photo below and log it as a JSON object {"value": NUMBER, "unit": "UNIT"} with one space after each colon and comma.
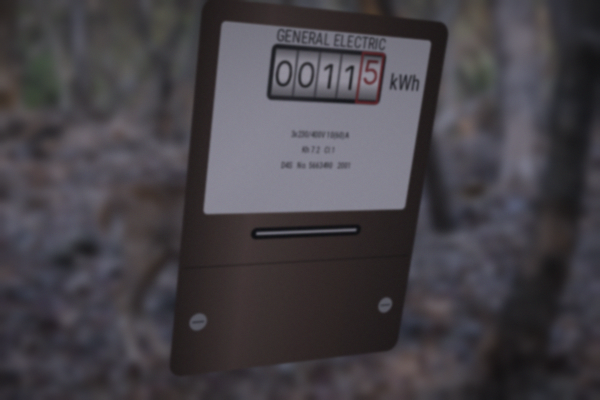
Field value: {"value": 11.5, "unit": "kWh"}
